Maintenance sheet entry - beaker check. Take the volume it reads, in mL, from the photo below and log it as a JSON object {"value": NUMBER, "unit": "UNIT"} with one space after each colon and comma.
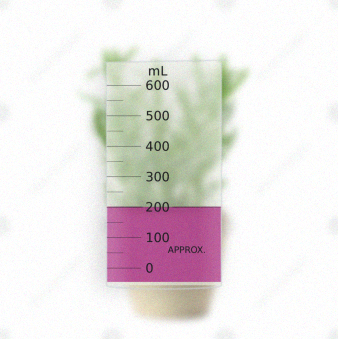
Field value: {"value": 200, "unit": "mL"}
